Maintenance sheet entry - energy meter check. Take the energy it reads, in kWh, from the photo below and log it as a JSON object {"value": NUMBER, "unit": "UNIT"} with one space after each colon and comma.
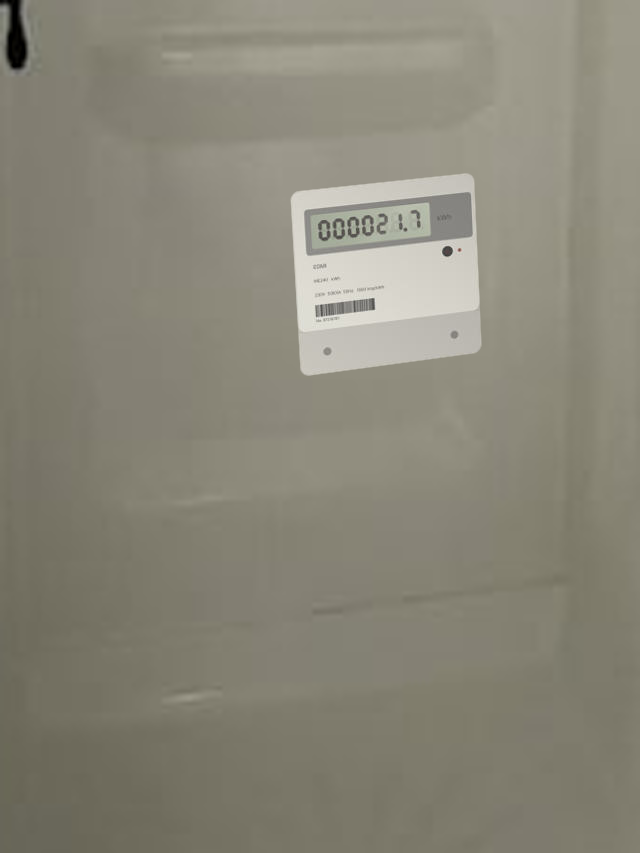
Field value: {"value": 21.7, "unit": "kWh"}
